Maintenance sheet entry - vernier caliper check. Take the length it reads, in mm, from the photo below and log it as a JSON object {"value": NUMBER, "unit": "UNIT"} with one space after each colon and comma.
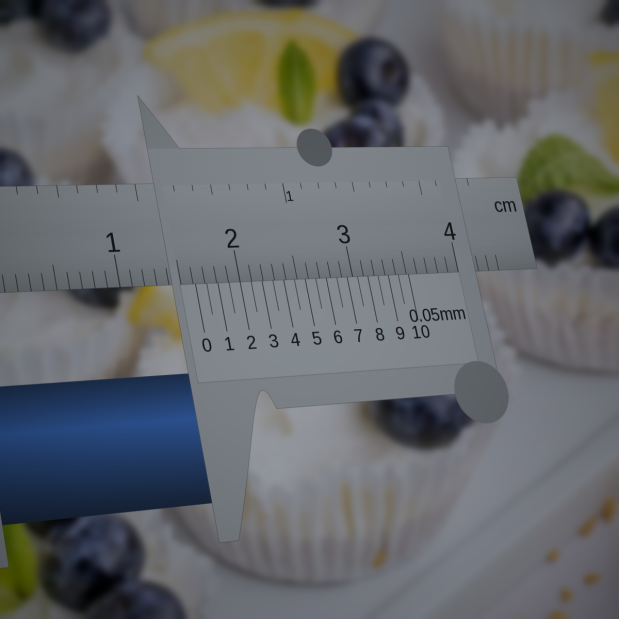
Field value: {"value": 16.2, "unit": "mm"}
